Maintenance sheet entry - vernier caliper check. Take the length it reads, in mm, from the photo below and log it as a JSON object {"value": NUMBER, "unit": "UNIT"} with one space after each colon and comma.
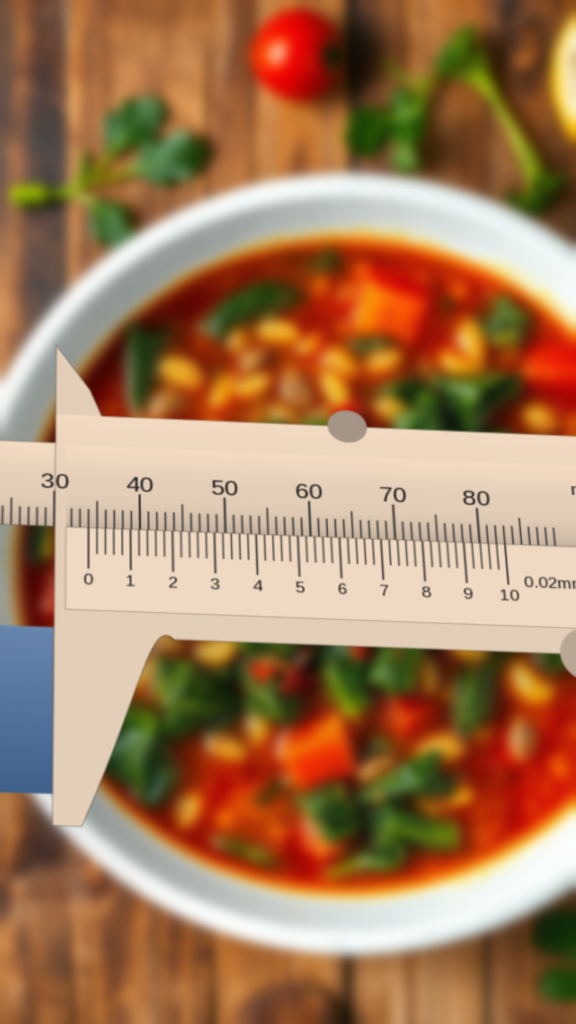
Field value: {"value": 34.0, "unit": "mm"}
